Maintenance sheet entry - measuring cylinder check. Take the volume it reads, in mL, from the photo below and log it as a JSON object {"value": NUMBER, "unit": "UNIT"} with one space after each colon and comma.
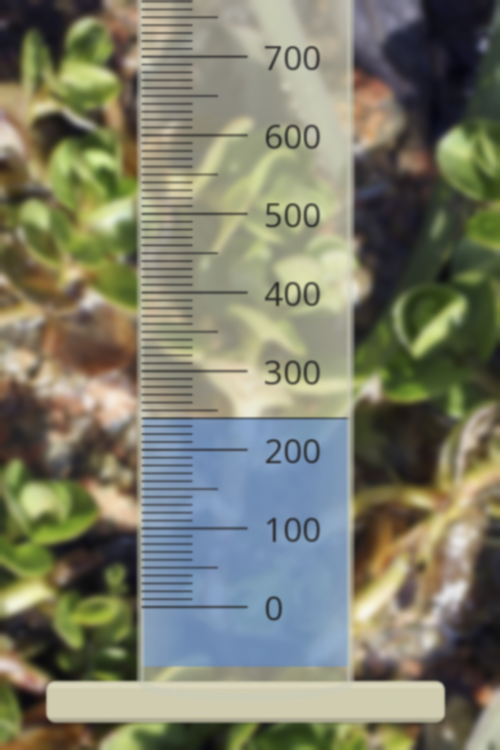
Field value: {"value": 240, "unit": "mL"}
